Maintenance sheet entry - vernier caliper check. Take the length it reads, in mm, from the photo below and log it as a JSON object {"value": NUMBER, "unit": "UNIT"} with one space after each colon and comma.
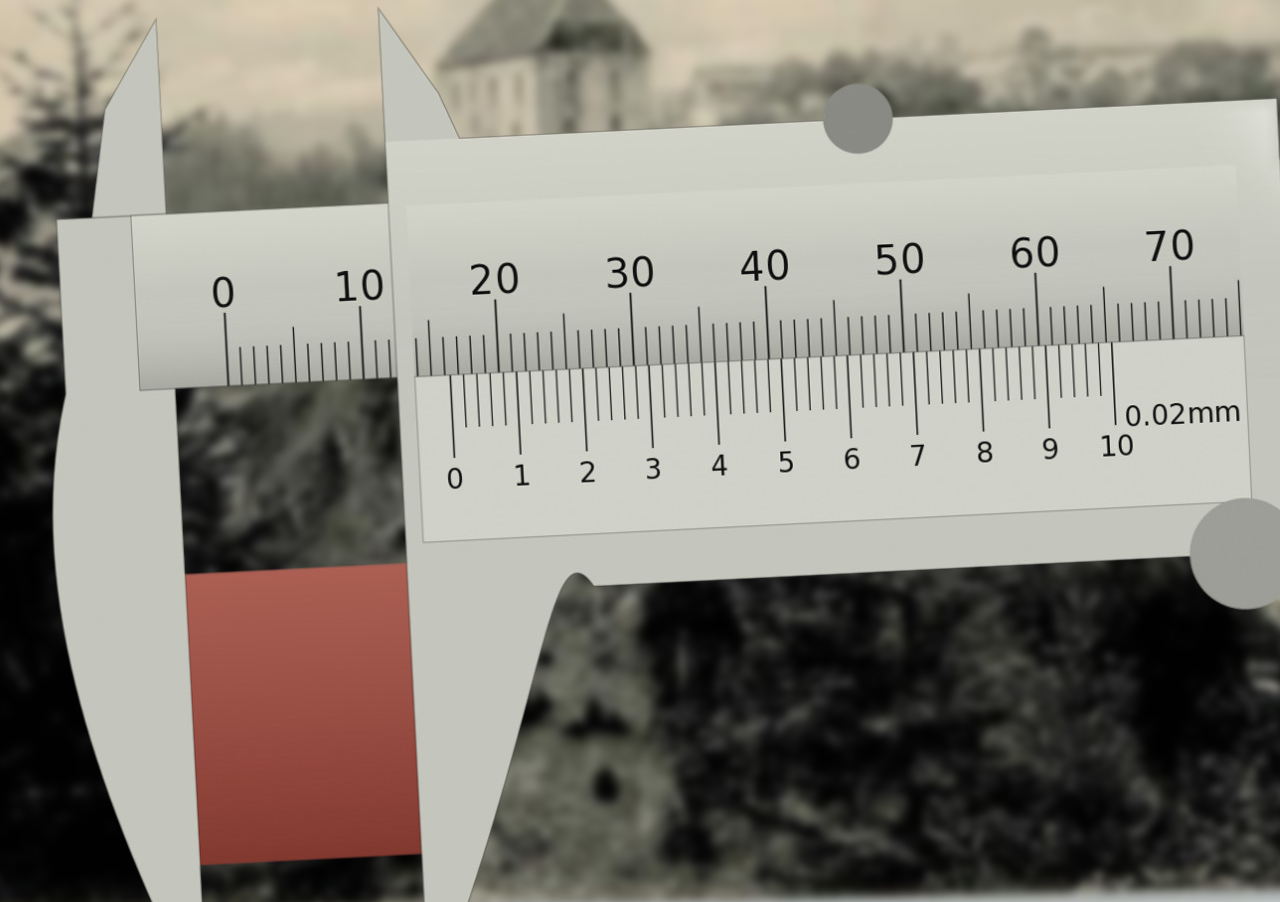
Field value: {"value": 16.4, "unit": "mm"}
